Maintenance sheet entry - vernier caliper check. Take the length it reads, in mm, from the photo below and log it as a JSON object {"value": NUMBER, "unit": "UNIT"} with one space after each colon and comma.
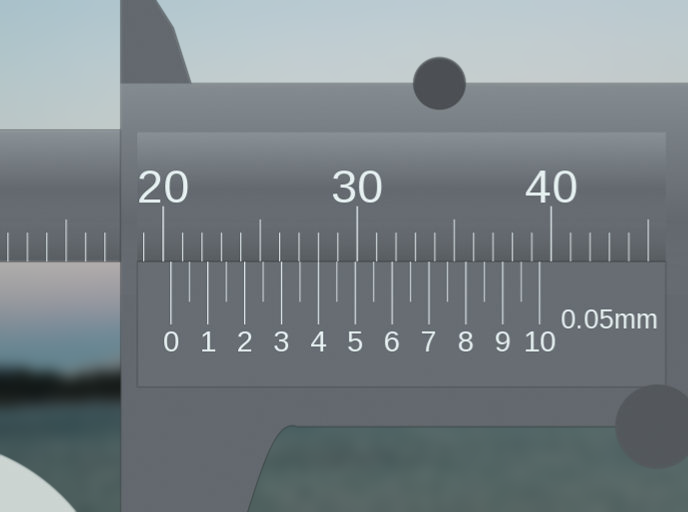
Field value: {"value": 20.4, "unit": "mm"}
